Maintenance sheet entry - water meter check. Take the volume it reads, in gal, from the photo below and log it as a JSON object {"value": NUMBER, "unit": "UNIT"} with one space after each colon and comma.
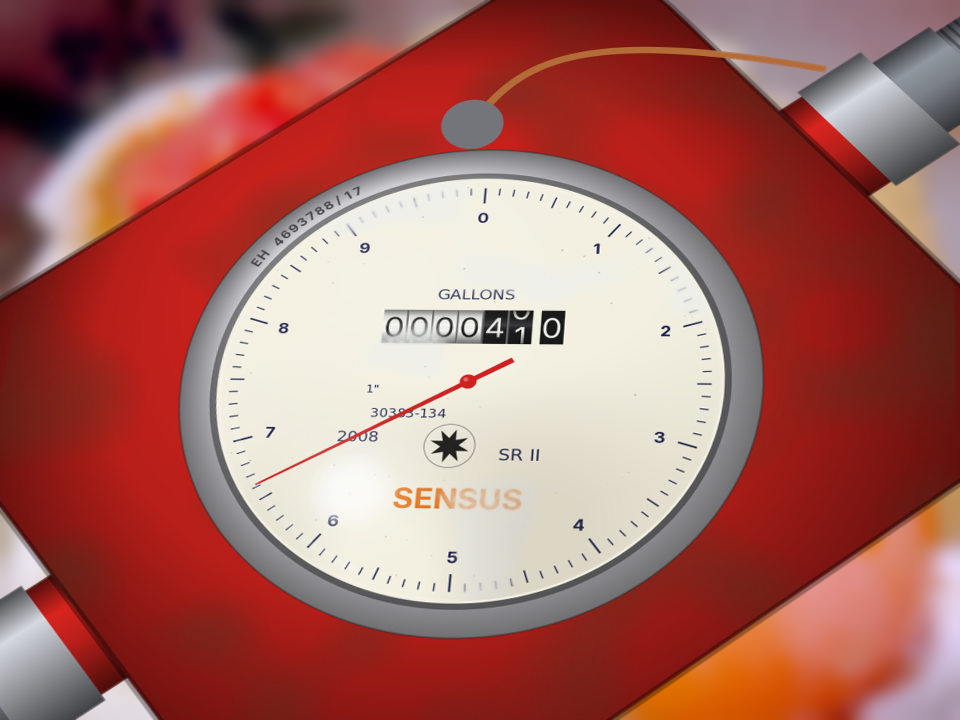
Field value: {"value": 406.6, "unit": "gal"}
